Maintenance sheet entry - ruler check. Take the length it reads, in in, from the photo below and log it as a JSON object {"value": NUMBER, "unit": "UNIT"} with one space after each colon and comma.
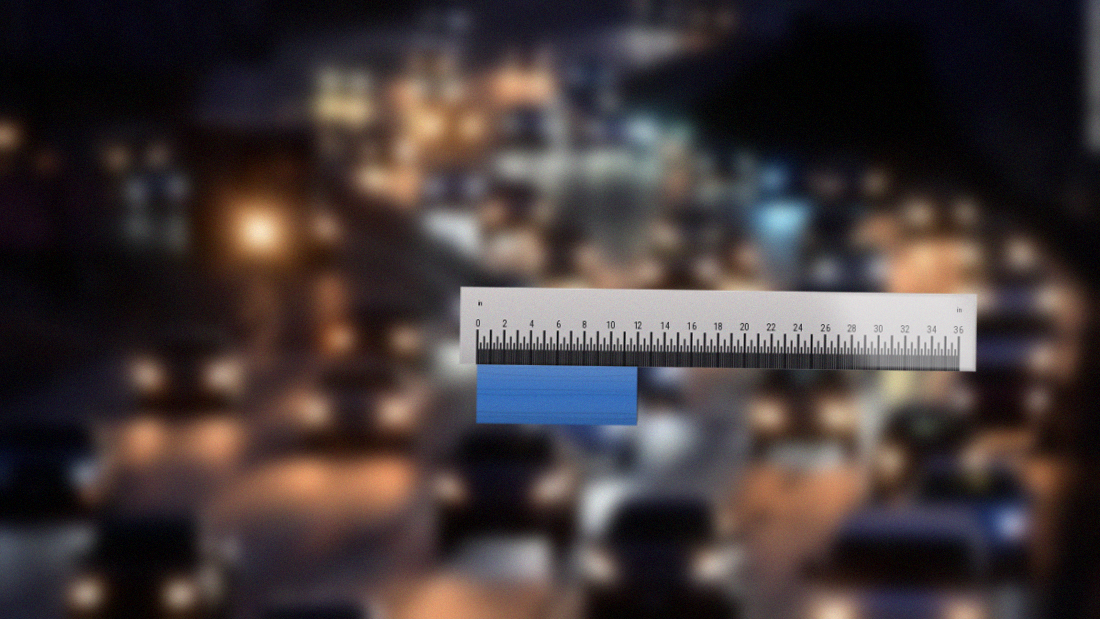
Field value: {"value": 12, "unit": "in"}
